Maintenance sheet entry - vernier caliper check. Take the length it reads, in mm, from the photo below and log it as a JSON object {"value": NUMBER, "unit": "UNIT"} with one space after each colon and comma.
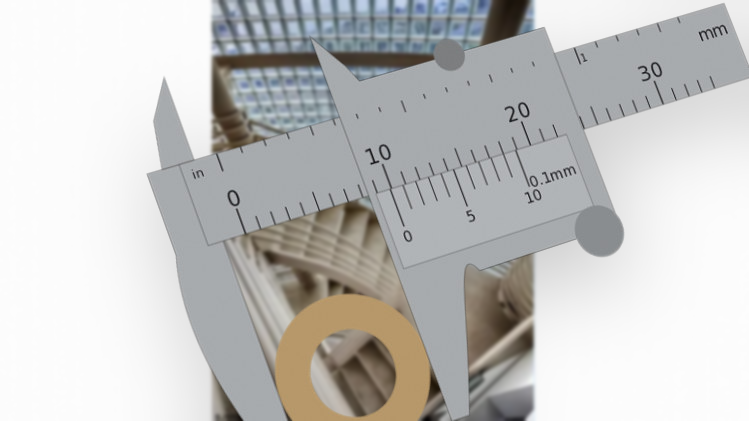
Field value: {"value": 9.9, "unit": "mm"}
